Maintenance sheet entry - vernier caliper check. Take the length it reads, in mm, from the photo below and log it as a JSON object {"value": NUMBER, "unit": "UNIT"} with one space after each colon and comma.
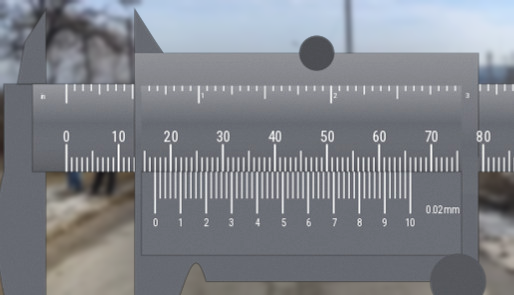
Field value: {"value": 17.0, "unit": "mm"}
